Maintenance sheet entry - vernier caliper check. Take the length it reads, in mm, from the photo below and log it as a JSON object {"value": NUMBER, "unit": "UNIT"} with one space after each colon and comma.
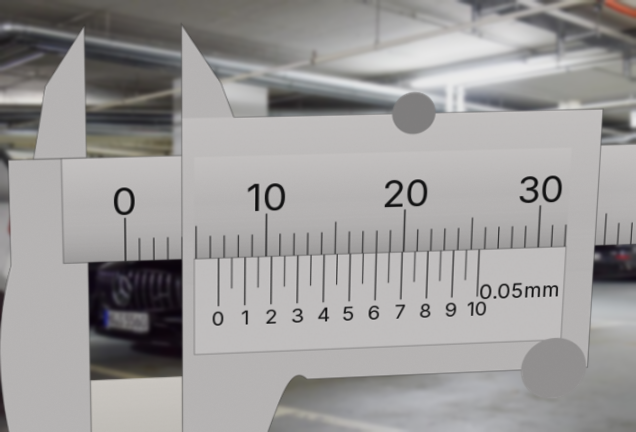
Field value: {"value": 6.6, "unit": "mm"}
